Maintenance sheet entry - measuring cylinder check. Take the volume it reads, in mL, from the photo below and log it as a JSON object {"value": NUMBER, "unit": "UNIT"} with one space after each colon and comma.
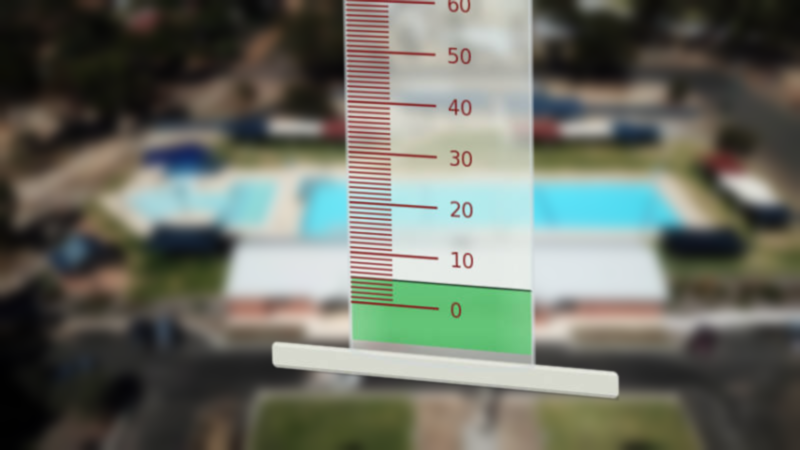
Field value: {"value": 5, "unit": "mL"}
